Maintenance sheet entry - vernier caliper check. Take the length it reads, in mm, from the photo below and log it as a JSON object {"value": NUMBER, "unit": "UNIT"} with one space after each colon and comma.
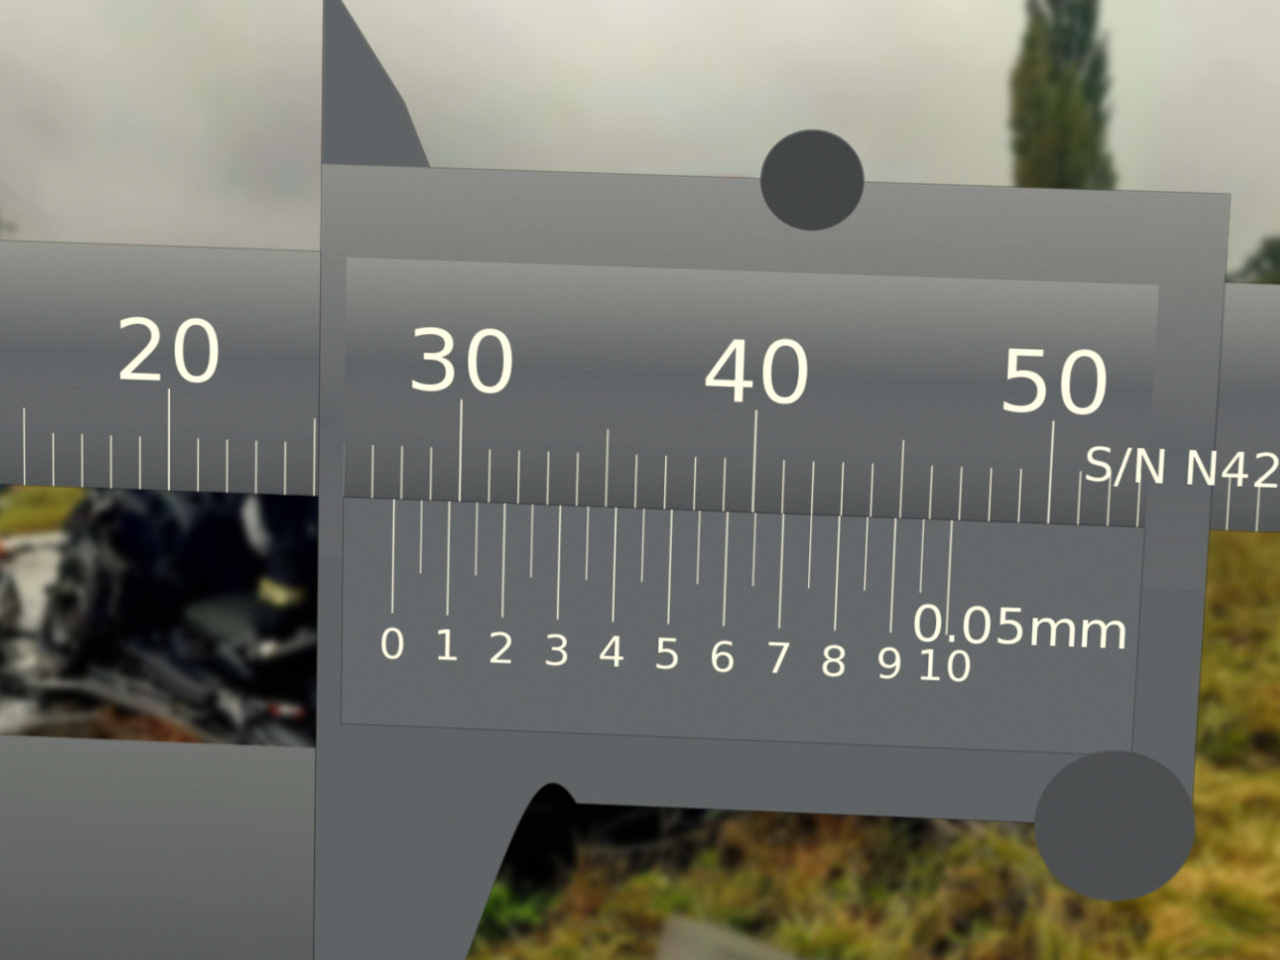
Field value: {"value": 27.75, "unit": "mm"}
